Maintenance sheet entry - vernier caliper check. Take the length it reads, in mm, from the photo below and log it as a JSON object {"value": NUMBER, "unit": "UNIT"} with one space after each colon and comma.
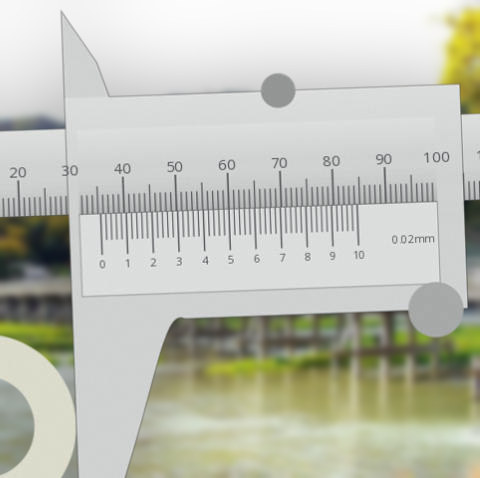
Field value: {"value": 35.5, "unit": "mm"}
